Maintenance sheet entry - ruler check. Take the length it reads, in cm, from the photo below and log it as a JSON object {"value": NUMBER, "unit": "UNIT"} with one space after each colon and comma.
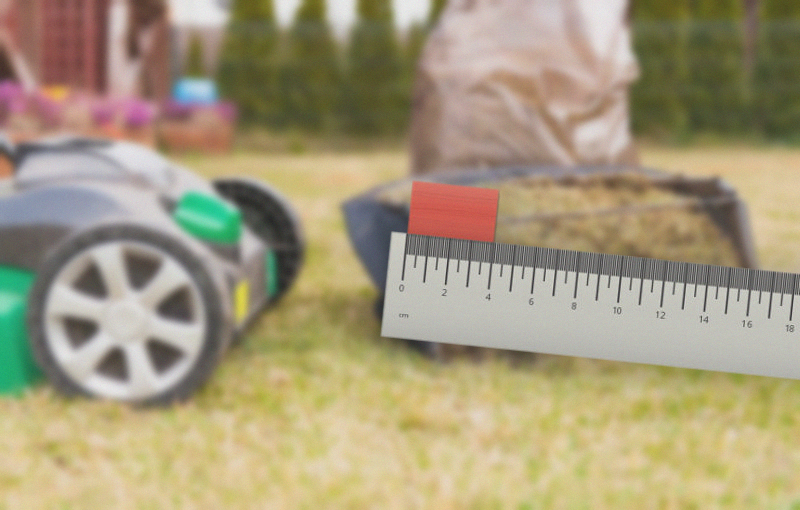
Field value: {"value": 4, "unit": "cm"}
